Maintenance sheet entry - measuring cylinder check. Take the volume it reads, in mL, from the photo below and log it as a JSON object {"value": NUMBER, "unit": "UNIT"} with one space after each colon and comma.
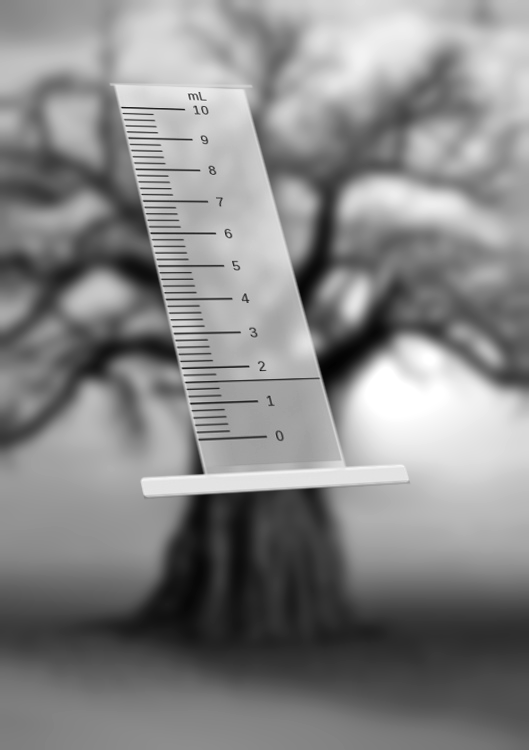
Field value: {"value": 1.6, "unit": "mL"}
